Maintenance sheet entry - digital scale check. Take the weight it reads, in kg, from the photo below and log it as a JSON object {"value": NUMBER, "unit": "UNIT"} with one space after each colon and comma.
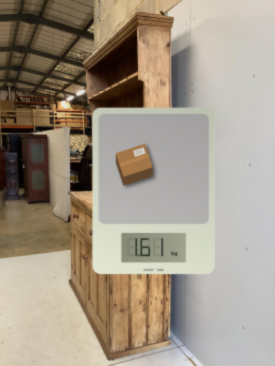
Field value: {"value": 1.61, "unit": "kg"}
